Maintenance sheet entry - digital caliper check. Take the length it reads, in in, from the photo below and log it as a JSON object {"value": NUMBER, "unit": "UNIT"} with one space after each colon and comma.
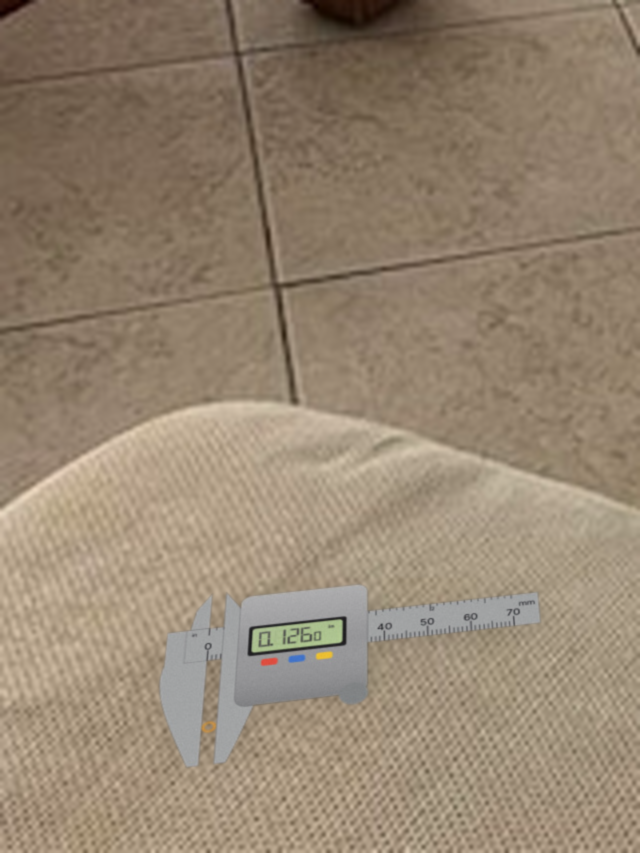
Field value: {"value": 0.1260, "unit": "in"}
